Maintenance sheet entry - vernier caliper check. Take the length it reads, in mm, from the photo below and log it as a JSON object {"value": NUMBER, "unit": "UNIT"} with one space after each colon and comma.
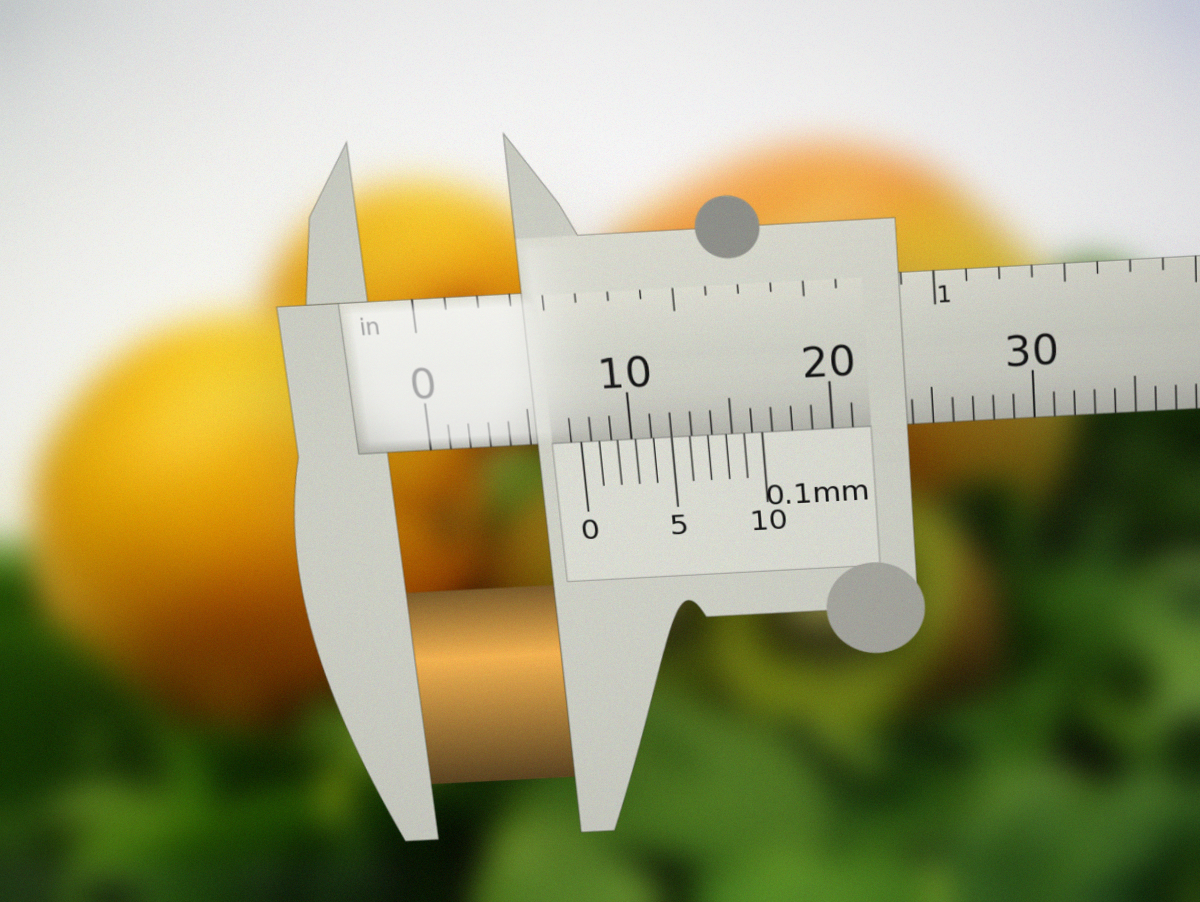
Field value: {"value": 7.5, "unit": "mm"}
